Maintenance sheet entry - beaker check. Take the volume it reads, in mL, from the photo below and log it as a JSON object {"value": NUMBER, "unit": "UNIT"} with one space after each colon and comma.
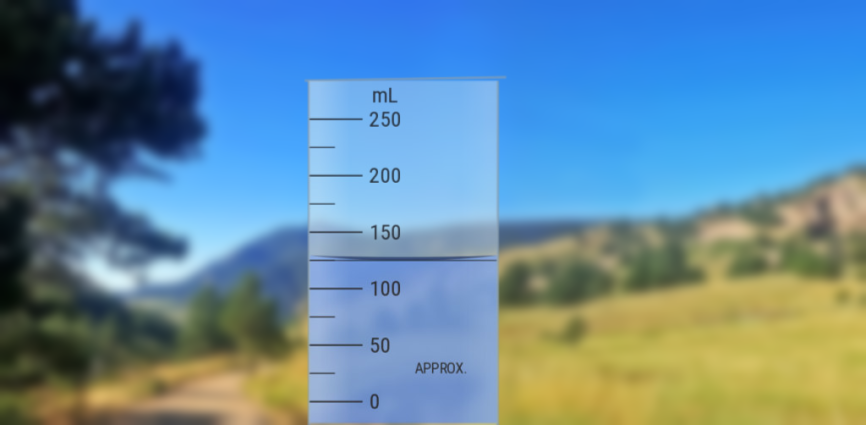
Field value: {"value": 125, "unit": "mL"}
